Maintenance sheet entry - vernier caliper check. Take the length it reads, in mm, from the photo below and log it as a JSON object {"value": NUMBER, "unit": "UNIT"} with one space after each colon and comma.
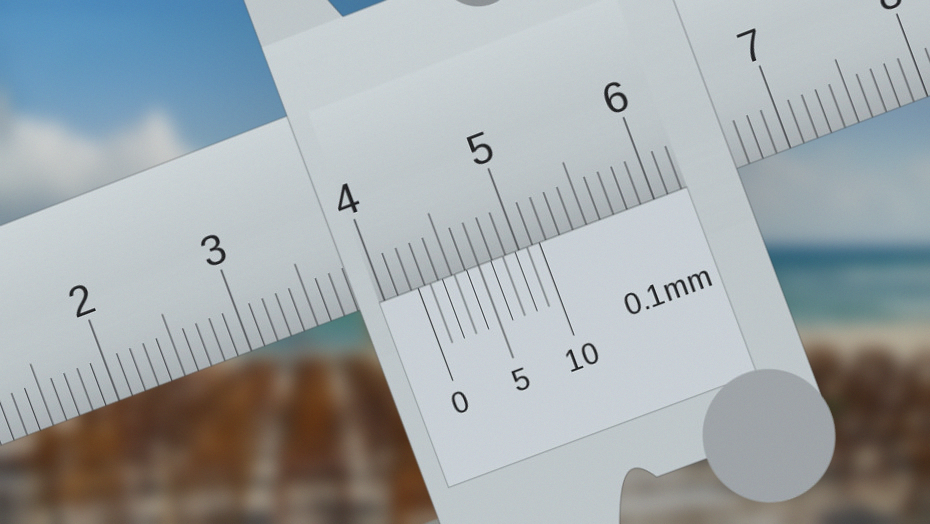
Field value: {"value": 42.5, "unit": "mm"}
